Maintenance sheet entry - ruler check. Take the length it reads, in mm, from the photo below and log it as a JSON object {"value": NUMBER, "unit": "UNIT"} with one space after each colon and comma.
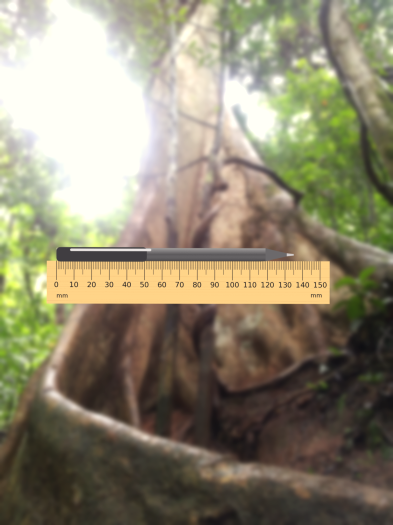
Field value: {"value": 135, "unit": "mm"}
